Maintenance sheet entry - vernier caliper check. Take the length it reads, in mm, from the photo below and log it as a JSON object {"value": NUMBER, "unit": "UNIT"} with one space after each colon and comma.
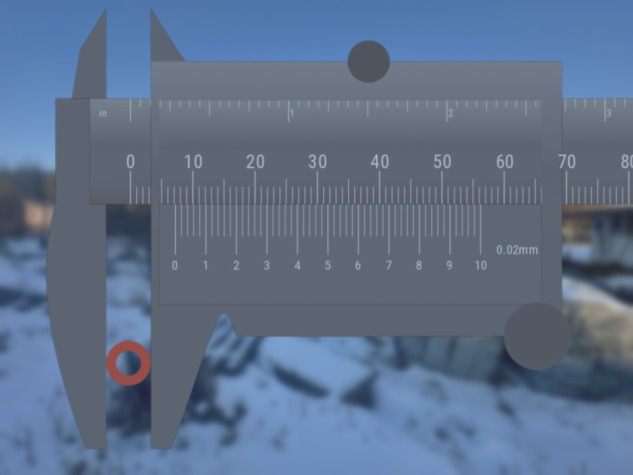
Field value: {"value": 7.2, "unit": "mm"}
